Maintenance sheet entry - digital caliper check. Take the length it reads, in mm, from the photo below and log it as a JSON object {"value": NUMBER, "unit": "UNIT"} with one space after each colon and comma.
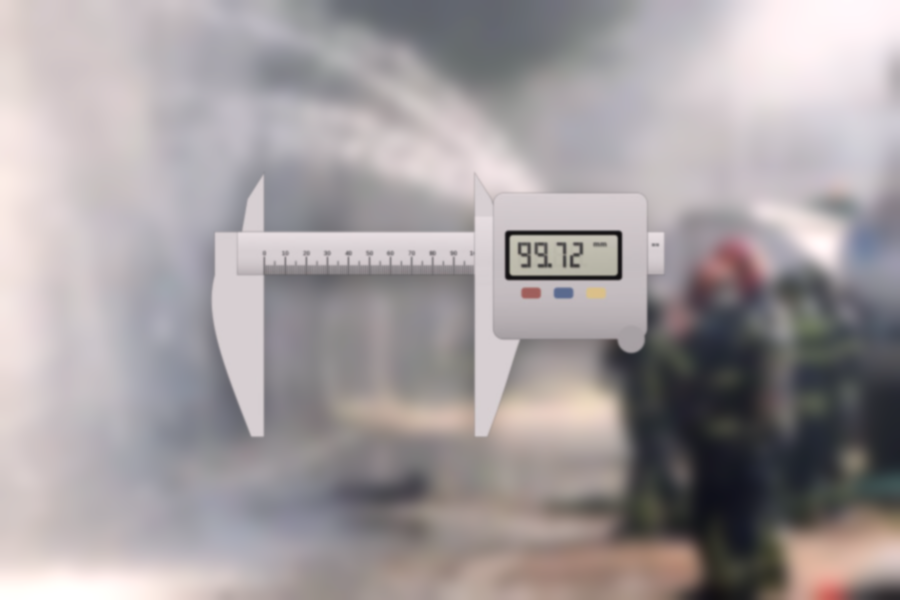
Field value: {"value": 99.72, "unit": "mm"}
